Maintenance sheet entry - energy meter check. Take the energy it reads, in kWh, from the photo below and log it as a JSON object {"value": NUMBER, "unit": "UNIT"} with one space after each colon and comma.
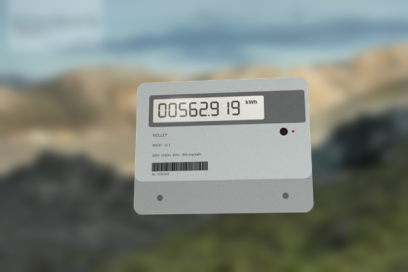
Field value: {"value": 562.919, "unit": "kWh"}
